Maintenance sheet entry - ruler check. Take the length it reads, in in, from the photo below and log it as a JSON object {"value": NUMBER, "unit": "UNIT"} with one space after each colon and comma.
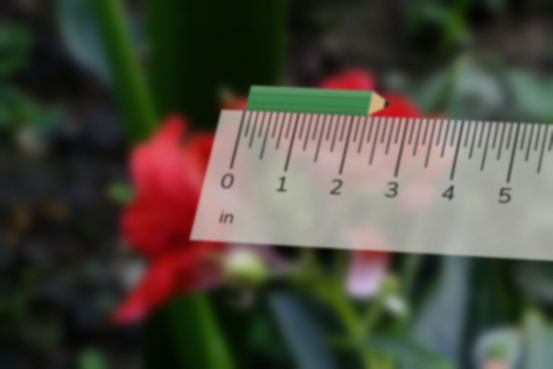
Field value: {"value": 2.625, "unit": "in"}
